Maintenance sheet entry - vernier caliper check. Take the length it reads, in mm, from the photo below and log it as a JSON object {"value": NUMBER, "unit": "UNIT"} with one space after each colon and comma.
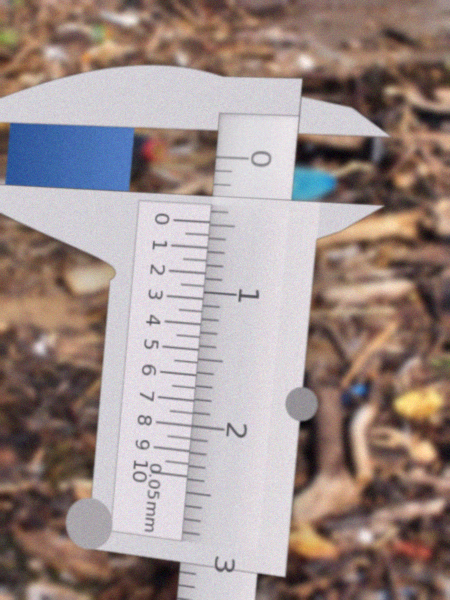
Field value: {"value": 4.8, "unit": "mm"}
